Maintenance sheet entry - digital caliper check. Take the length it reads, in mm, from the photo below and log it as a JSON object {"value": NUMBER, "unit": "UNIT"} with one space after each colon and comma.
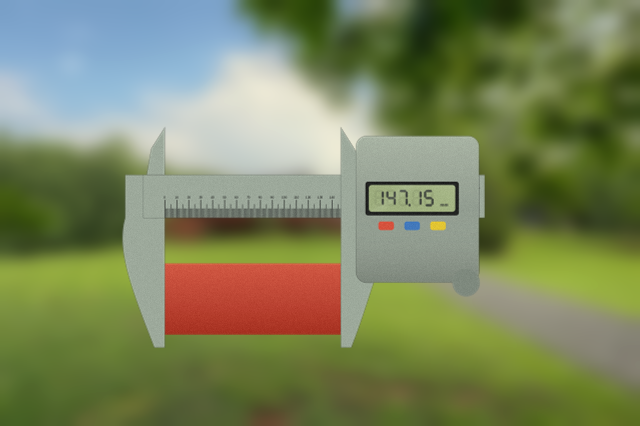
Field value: {"value": 147.15, "unit": "mm"}
